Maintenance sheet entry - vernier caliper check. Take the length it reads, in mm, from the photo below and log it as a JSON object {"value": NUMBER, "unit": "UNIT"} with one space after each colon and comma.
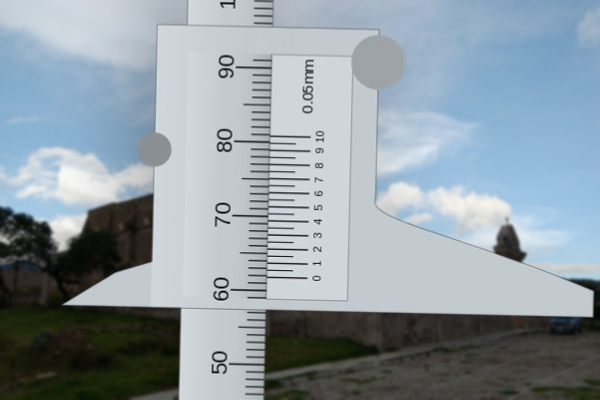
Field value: {"value": 61.8, "unit": "mm"}
